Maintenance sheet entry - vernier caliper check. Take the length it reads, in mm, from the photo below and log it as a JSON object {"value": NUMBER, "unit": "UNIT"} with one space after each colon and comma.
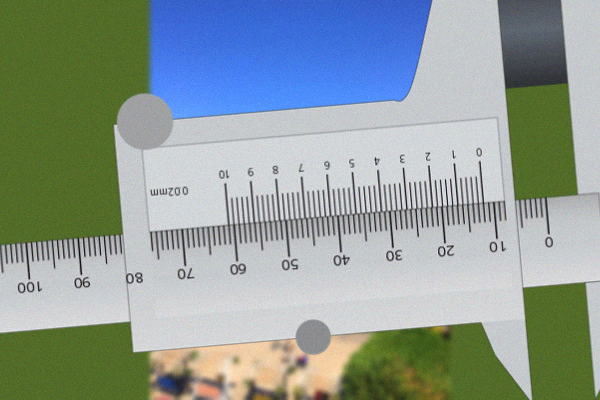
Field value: {"value": 12.0, "unit": "mm"}
